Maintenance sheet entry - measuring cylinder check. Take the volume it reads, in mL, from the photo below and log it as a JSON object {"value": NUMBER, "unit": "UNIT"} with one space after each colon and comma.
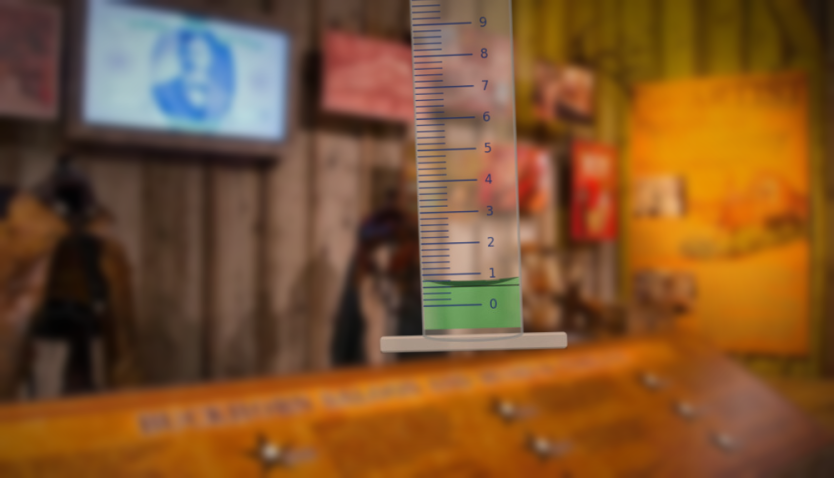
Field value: {"value": 0.6, "unit": "mL"}
